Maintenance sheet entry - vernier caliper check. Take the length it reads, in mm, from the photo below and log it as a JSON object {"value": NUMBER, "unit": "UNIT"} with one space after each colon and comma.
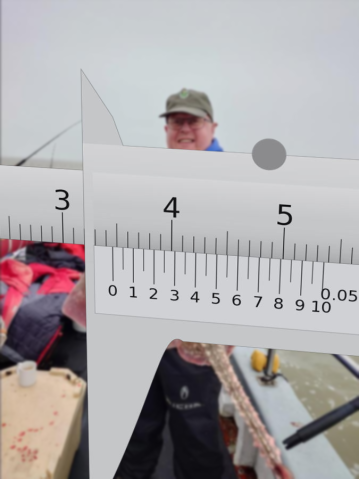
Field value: {"value": 34.6, "unit": "mm"}
